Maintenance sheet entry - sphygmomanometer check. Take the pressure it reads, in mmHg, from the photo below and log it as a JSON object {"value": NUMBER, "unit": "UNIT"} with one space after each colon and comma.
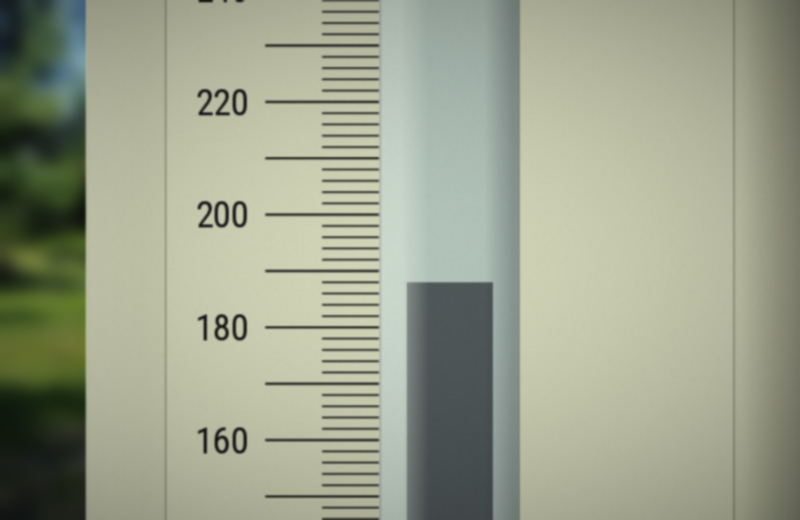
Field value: {"value": 188, "unit": "mmHg"}
